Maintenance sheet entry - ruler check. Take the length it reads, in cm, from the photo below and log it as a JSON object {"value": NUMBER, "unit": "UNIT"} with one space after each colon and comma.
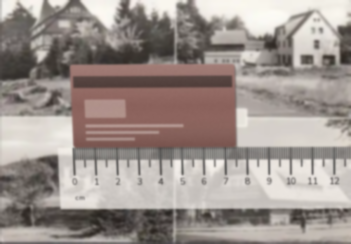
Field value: {"value": 7.5, "unit": "cm"}
